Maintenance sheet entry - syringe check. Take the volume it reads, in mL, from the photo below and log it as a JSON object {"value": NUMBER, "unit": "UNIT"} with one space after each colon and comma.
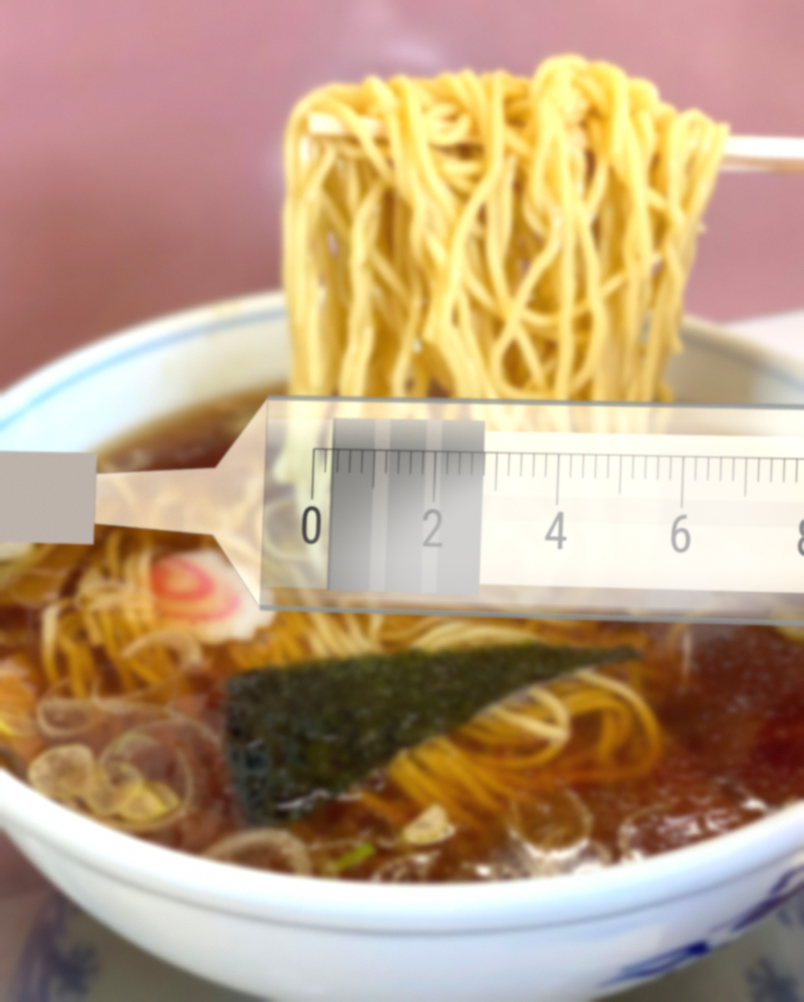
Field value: {"value": 0.3, "unit": "mL"}
